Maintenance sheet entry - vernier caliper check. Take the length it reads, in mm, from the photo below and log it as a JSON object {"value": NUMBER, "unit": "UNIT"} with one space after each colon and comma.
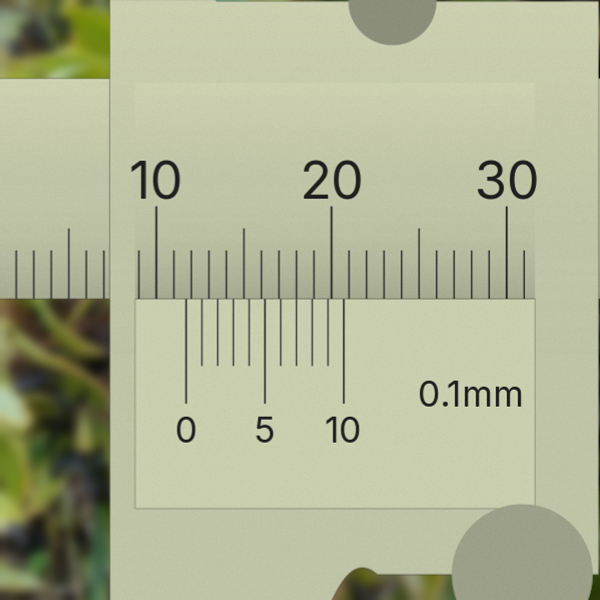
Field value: {"value": 11.7, "unit": "mm"}
